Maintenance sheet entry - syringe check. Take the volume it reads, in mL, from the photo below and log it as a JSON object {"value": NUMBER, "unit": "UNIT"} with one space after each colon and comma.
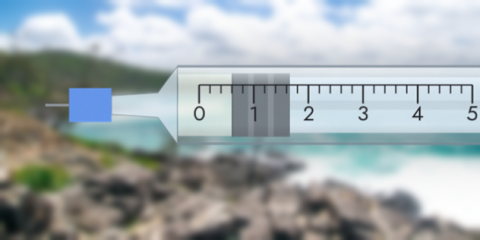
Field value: {"value": 0.6, "unit": "mL"}
